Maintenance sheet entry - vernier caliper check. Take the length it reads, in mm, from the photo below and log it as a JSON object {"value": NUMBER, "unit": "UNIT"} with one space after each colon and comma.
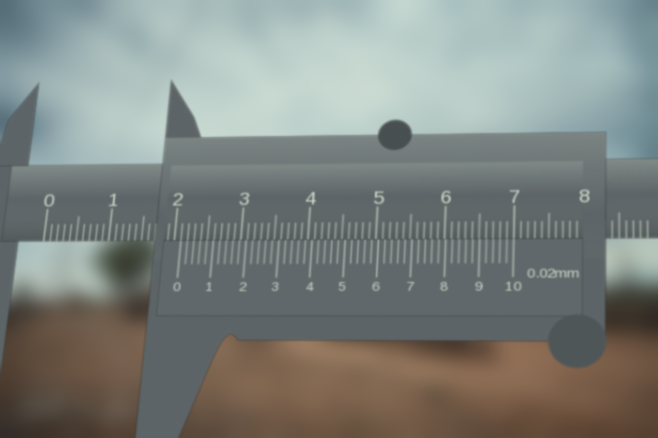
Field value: {"value": 21.0, "unit": "mm"}
